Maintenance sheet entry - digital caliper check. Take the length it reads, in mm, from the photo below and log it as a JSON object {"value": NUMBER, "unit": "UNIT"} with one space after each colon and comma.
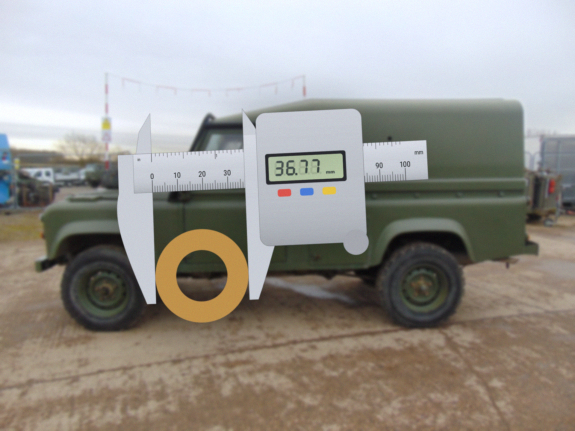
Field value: {"value": 36.77, "unit": "mm"}
